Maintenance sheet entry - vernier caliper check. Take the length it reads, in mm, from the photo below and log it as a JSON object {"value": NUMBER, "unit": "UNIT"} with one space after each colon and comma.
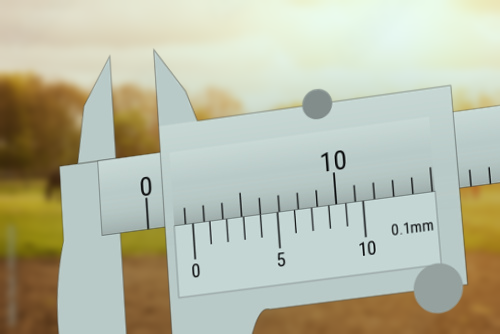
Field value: {"value": 2.4, "unit": "mm"}
